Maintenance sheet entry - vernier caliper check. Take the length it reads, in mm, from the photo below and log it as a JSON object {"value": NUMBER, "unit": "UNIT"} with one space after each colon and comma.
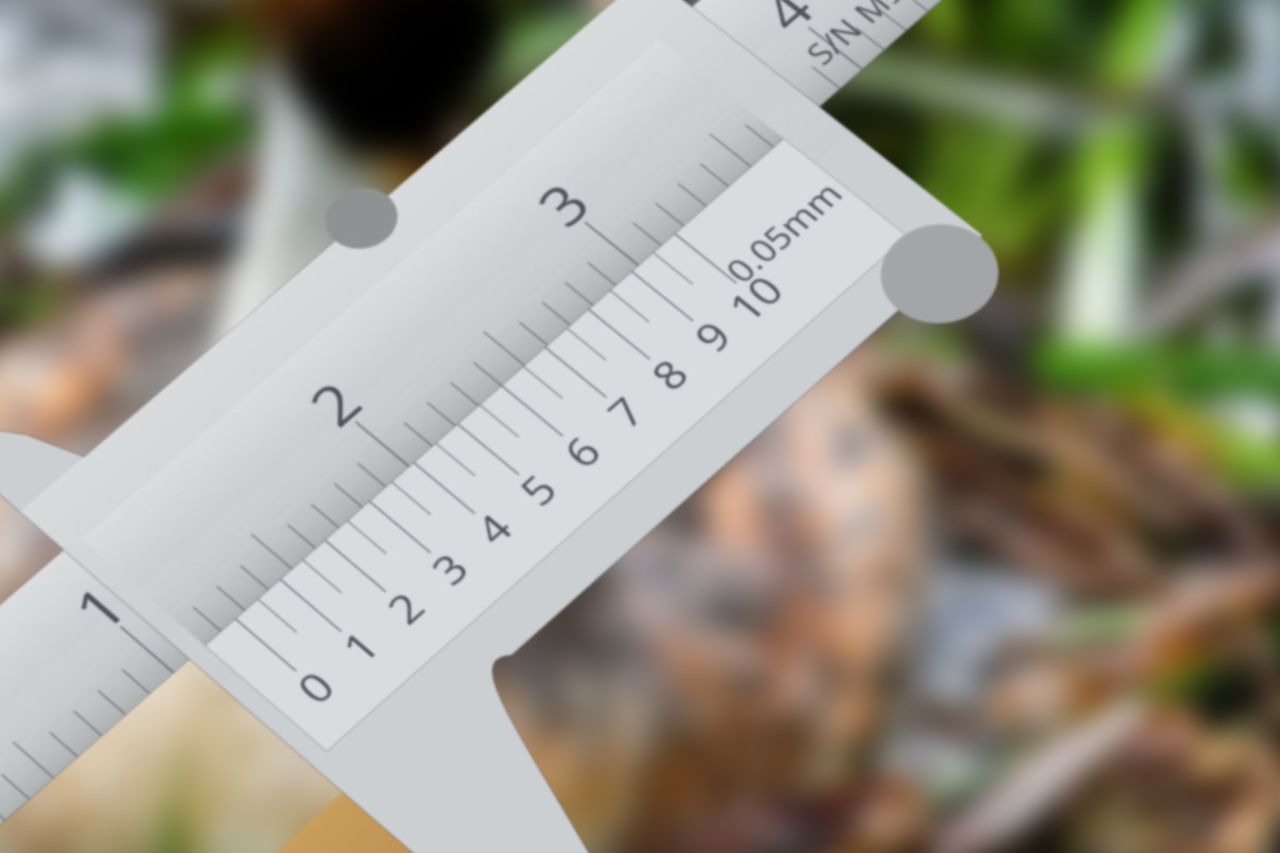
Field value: {"value": 12.6, "unit": "mm"}
